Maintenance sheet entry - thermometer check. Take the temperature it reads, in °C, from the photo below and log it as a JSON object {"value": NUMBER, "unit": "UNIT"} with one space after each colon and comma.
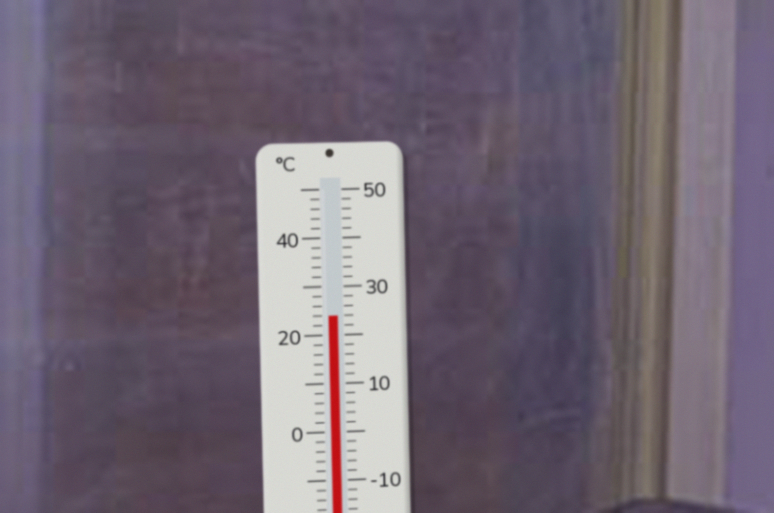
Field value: {"value": 24, "unit": "°C"}
